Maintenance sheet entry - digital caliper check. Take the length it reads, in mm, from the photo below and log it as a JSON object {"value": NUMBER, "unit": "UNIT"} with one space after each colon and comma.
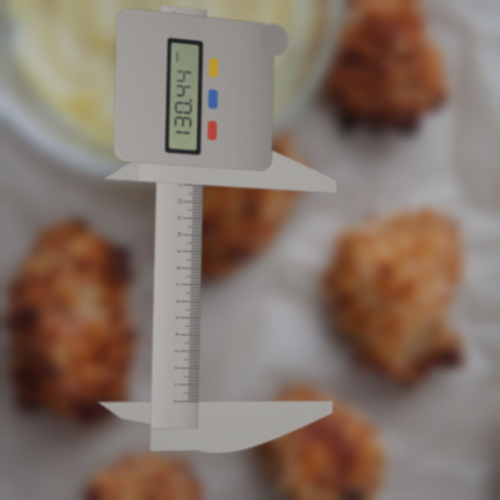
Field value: {"value": 130.44, "unit": "mm"}
